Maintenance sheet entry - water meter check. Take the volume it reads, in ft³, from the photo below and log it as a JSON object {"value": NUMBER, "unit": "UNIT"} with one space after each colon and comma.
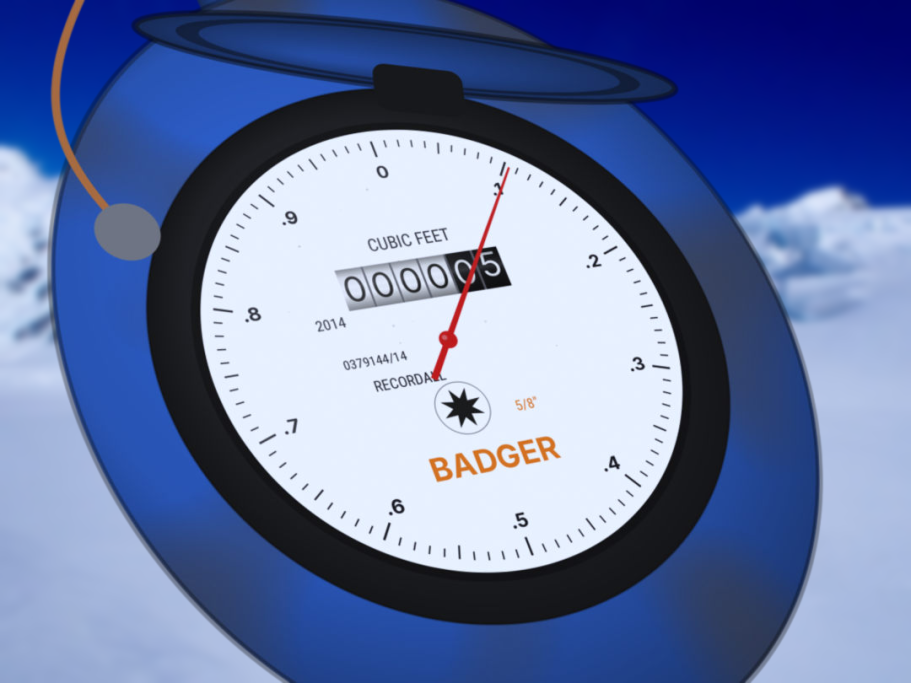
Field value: {"value": 5.10, "unit": "ft³"}
